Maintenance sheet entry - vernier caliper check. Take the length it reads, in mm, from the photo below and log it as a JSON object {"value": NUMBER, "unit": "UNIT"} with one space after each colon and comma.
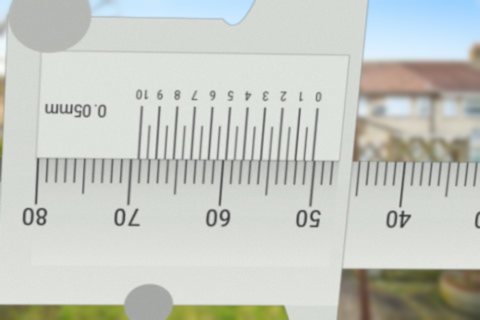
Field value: {"value": 50.2, "unit": "mm"}
